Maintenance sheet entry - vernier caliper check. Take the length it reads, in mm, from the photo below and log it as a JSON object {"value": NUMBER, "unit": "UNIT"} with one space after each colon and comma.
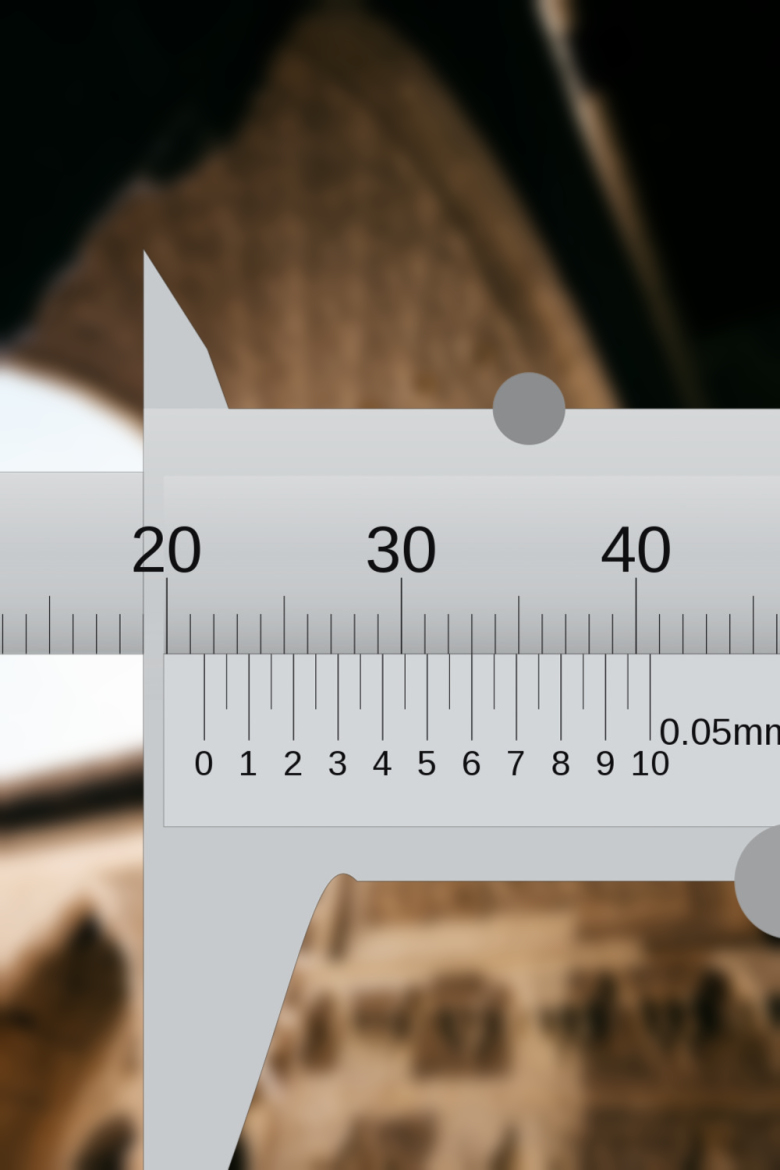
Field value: {"value": 21.60, "unit": "mm"}
